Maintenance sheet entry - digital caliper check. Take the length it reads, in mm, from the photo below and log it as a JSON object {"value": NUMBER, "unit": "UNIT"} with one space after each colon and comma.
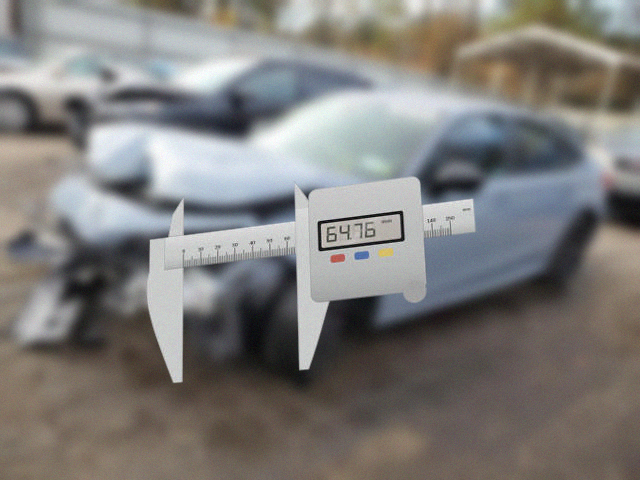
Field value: {"value": 64.76, "unit": "mm"}
